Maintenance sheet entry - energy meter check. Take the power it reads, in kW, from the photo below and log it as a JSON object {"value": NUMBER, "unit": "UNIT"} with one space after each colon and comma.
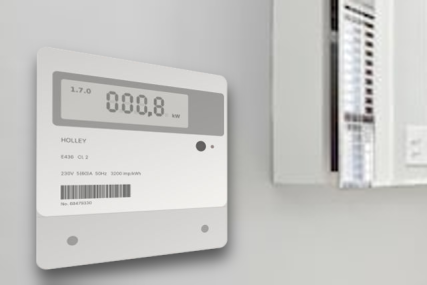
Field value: {"value": 0.8, "unit": "kW"}
